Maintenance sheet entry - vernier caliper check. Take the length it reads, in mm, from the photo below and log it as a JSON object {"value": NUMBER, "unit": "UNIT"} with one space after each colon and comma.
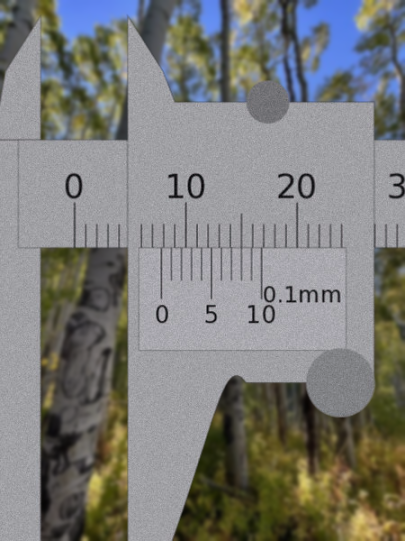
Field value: {"value": 7.8, "unit": "mm"}
